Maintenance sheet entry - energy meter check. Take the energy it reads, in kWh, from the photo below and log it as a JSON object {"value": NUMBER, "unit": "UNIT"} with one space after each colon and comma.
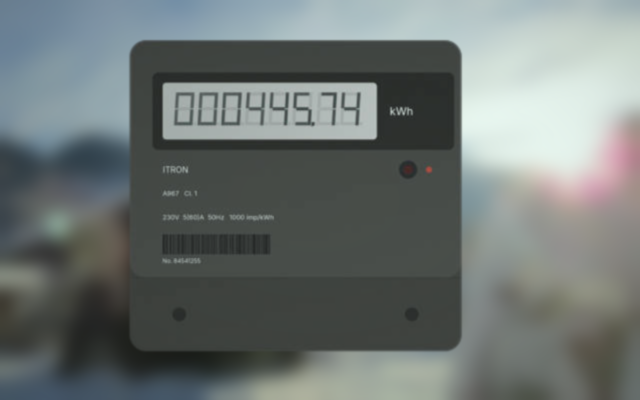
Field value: {"value": 445.74, "unit": "kWh"}
